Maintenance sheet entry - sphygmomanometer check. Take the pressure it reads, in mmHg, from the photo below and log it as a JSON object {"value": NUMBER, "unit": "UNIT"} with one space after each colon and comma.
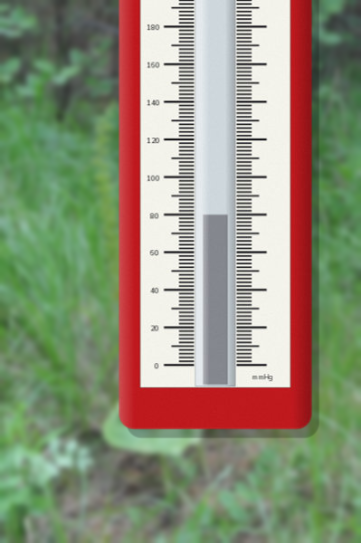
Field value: {"value": 80, "unit": "mmHg"}
